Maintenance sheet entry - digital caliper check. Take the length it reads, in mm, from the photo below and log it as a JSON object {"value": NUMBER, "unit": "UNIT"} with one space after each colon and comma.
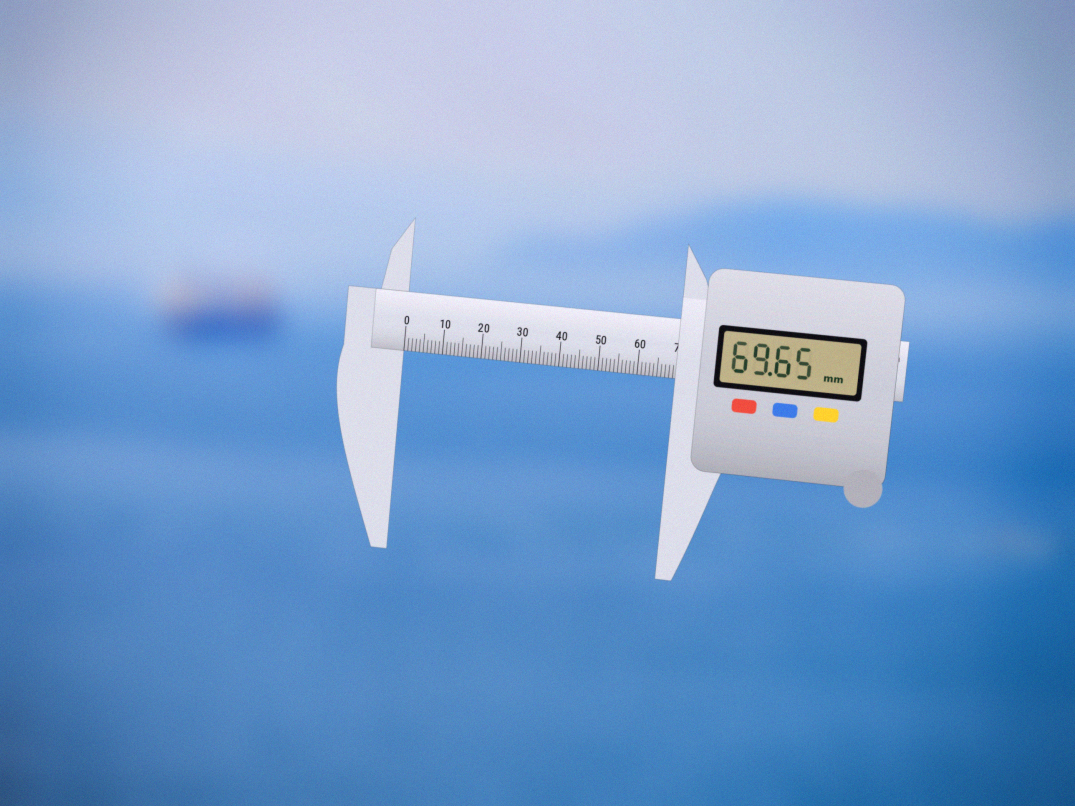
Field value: {"value": 69.65, "unit": "mm"}
